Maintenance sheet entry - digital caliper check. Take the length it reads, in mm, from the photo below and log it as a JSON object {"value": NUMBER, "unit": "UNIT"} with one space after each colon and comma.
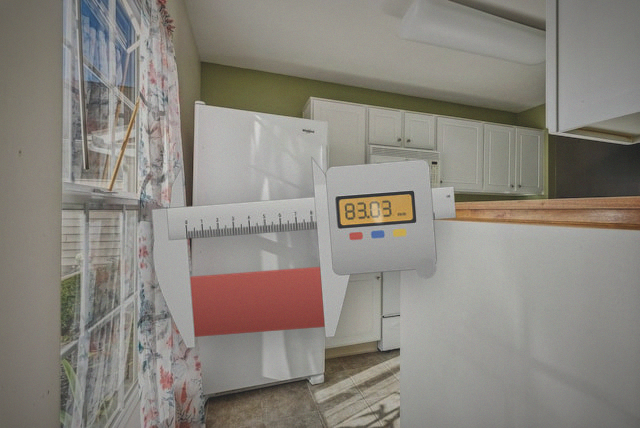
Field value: {"value": 83.03, "unit": "mm"}
